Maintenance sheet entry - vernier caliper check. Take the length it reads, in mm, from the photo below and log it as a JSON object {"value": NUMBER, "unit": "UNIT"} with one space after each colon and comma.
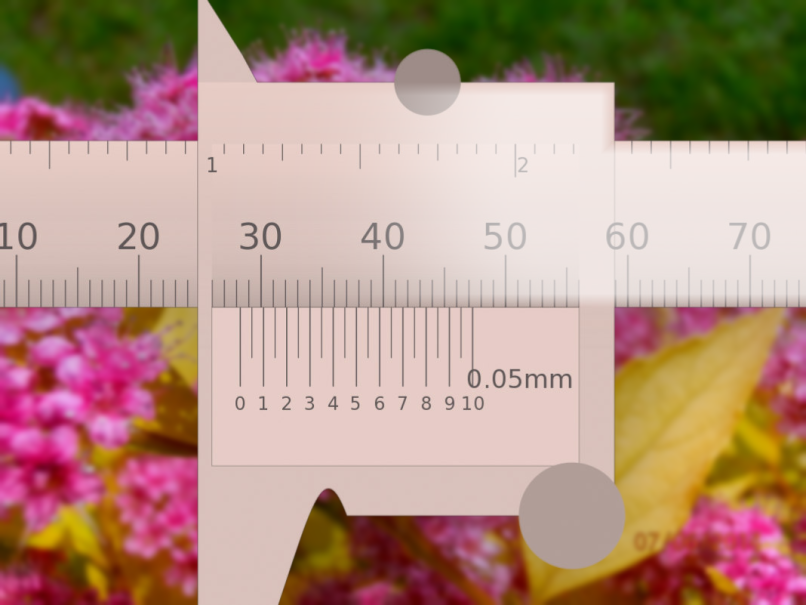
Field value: {"value": 28.3, "unit": "mm"}
